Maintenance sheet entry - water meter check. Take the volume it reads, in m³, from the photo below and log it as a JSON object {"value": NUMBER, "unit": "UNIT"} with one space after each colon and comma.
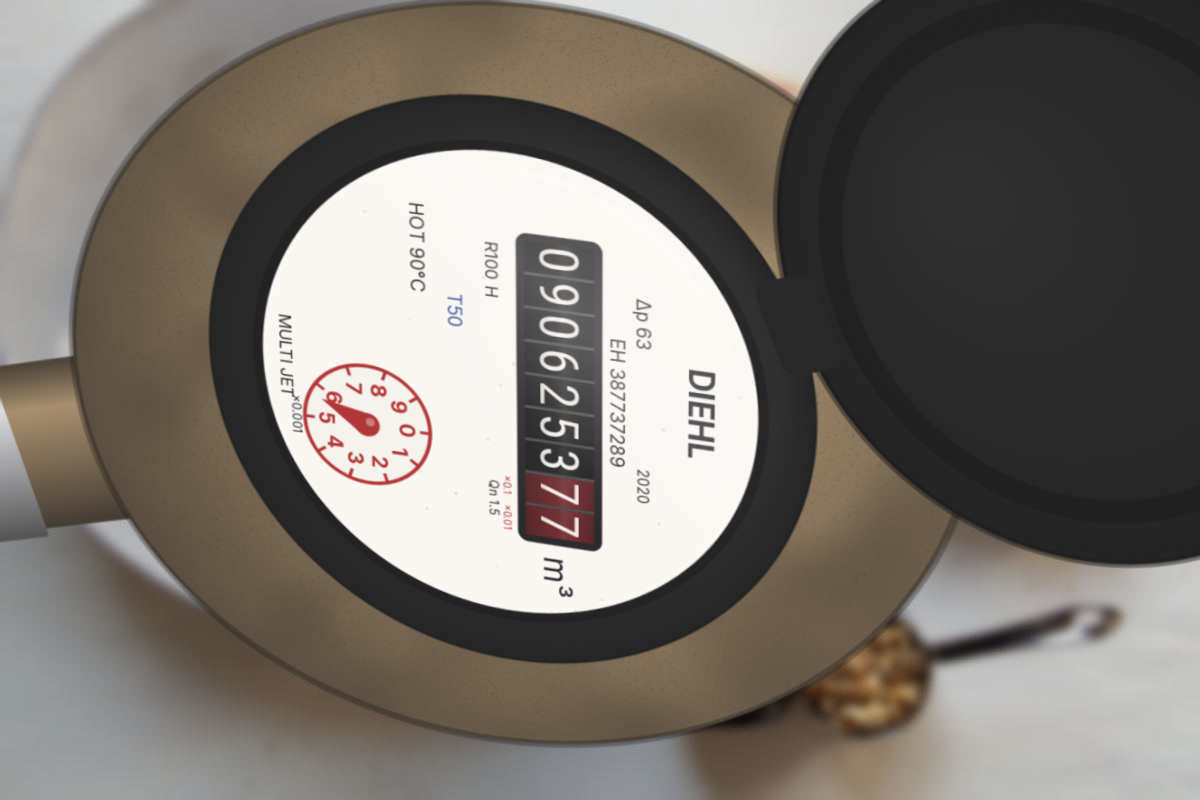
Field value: {"value": 906253.775, "unit": "m³"}
